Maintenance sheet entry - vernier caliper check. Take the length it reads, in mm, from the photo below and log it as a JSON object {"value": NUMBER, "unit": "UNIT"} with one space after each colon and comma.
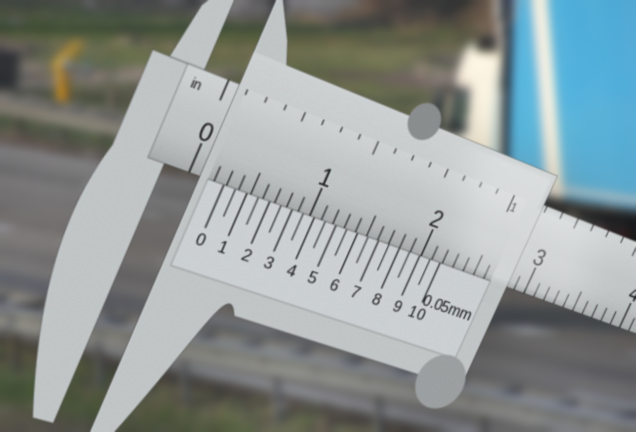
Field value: {"value": 2.8, "unit": "mm"}
